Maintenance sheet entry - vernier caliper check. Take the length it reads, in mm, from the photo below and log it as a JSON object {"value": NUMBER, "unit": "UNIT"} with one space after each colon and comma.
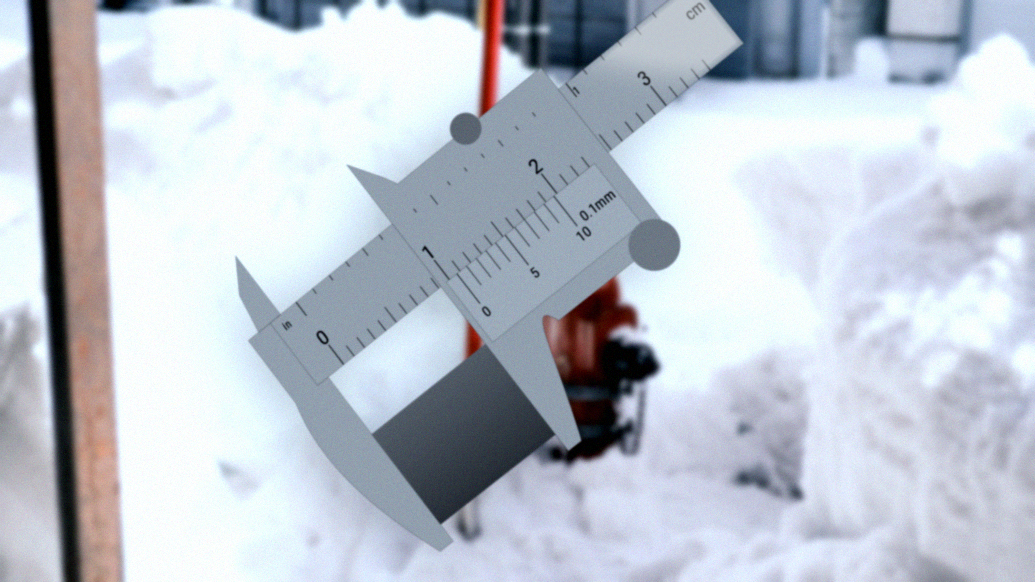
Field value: {"value": 10.7, "unit": "mm"}
